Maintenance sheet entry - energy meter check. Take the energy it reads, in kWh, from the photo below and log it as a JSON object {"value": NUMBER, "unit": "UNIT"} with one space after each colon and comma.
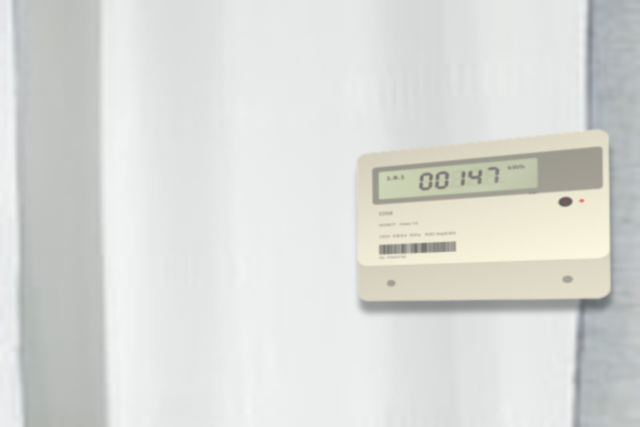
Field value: {"value": 147, "unit": "kWh"}
